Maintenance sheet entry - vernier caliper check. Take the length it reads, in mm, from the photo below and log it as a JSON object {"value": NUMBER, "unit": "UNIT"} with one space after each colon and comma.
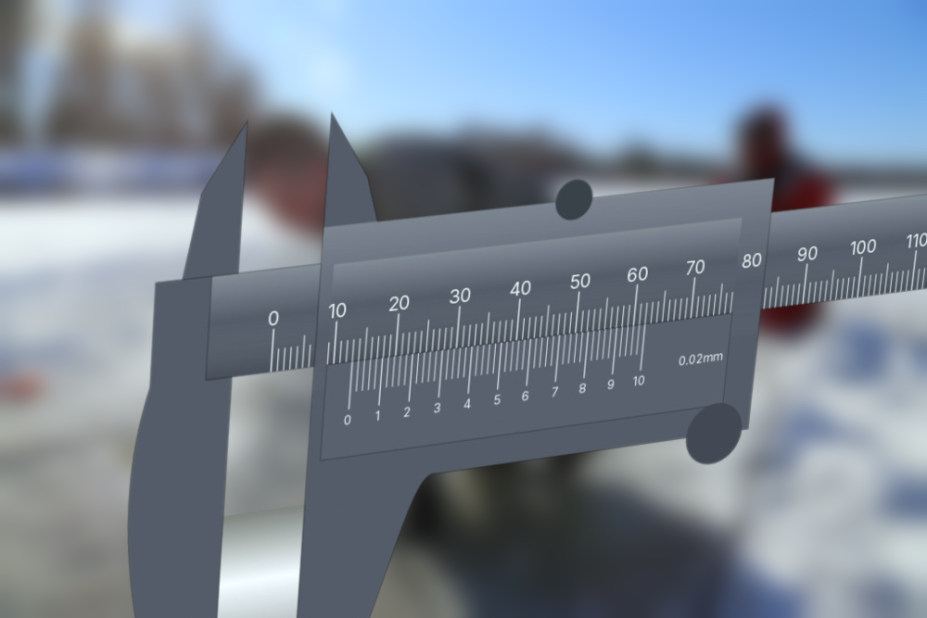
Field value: {"value": 13.0, "unit": "mm"}
